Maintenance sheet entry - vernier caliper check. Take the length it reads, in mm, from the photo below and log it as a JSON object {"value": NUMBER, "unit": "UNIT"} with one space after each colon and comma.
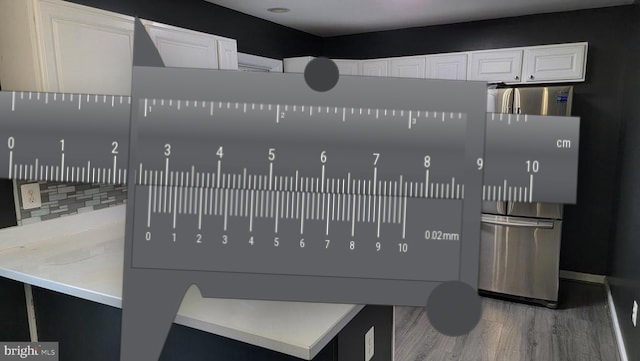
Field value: {"value": 27.0, "unit": "mm"}
